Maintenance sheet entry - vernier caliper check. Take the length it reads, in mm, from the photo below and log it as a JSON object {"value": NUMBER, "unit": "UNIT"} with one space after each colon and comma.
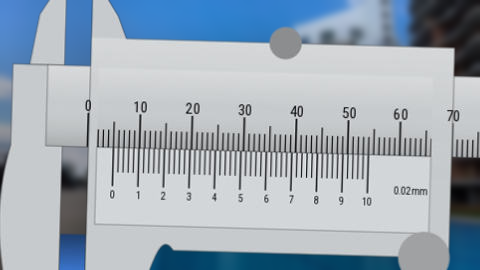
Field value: {"value": 5.0, "unit": "mm"}
